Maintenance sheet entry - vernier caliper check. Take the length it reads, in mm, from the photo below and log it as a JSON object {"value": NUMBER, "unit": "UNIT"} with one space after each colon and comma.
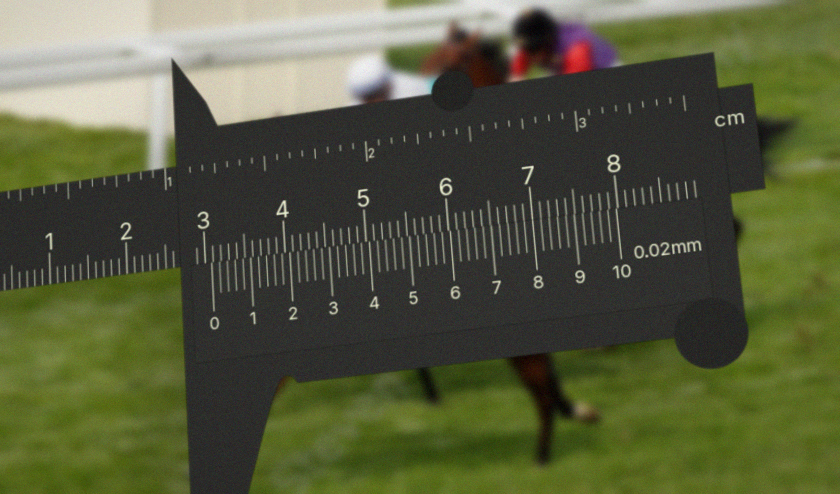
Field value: {"value": 30.8, "unit": "mm"}
